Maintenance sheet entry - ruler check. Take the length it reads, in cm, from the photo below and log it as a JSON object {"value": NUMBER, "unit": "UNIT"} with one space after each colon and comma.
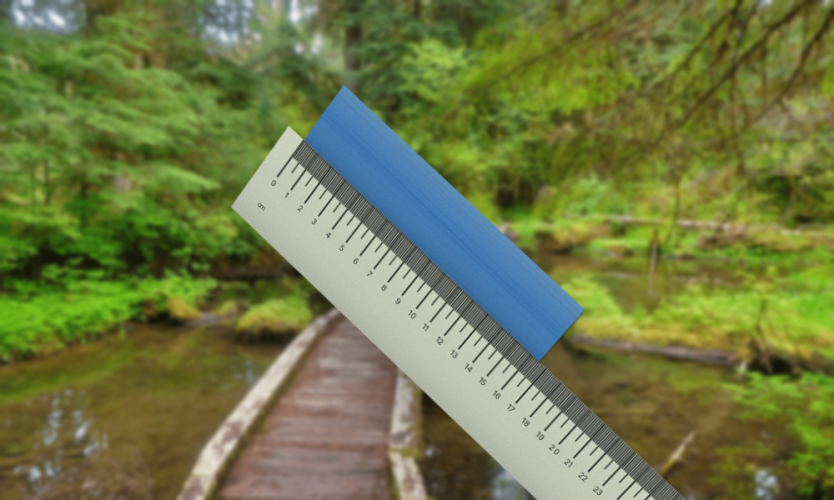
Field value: {"value": 16.5, "unit": "cm"}
